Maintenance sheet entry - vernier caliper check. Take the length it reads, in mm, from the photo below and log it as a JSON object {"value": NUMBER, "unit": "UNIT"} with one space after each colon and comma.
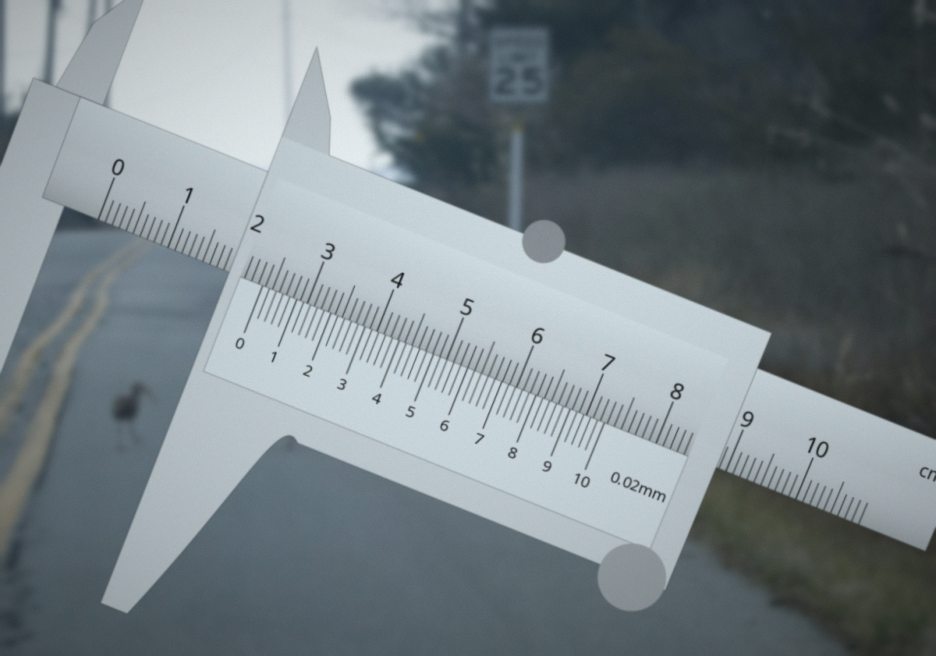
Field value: {"value": 23.6, "unit": "mm"}
